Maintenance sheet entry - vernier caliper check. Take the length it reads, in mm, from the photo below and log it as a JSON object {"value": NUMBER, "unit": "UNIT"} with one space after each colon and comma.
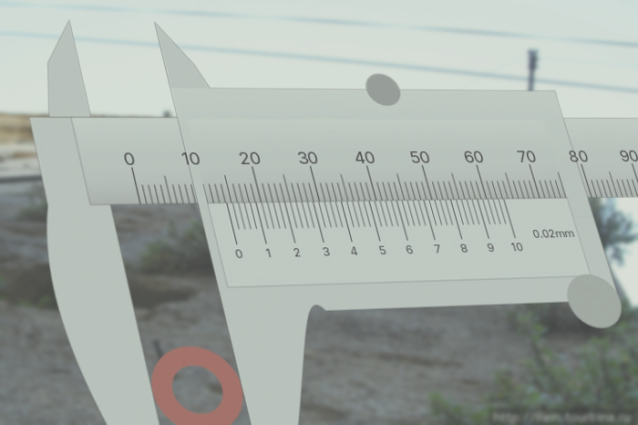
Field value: {"value": 14.2, "unit": "mm"}
